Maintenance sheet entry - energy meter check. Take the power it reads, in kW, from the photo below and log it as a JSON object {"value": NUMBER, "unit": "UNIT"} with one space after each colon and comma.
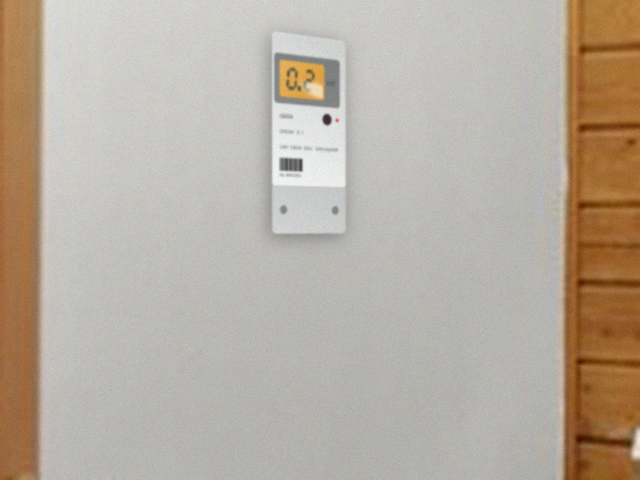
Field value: {"value": 0.2, "unit": "kW"}
